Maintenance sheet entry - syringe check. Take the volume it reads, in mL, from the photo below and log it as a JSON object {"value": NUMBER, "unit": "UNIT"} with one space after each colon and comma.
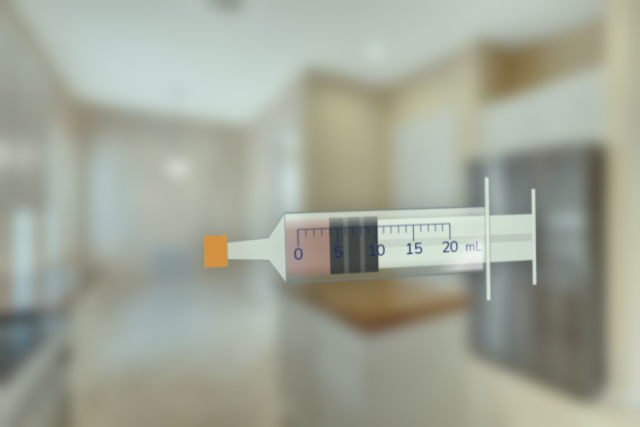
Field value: {"value": 4, "unit": "mL"}
